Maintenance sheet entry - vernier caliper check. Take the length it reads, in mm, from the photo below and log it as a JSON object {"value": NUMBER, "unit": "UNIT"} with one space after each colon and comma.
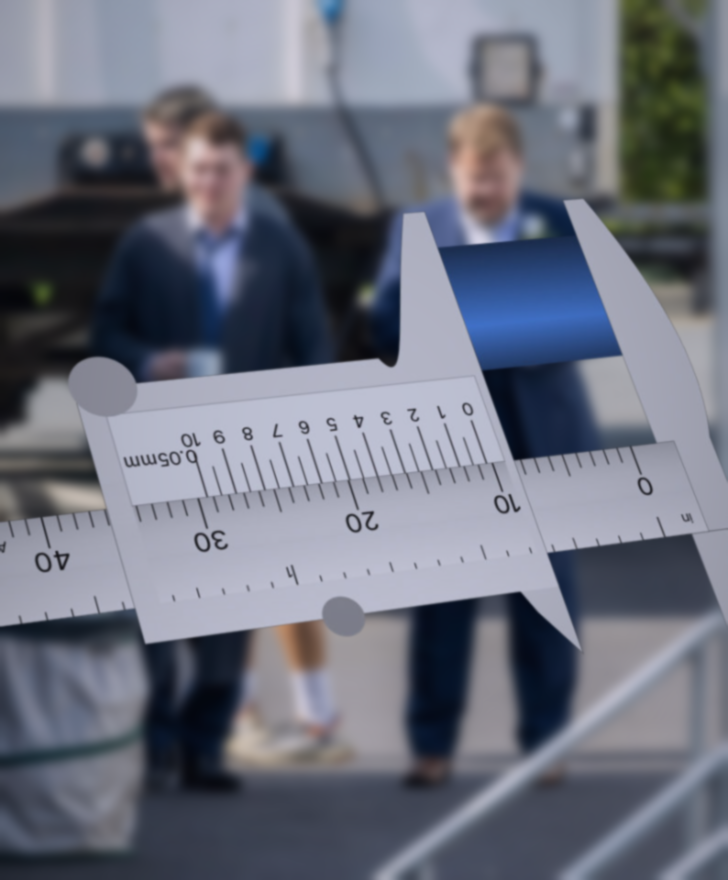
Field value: {"value": 10.4, "unit": "mm"}
